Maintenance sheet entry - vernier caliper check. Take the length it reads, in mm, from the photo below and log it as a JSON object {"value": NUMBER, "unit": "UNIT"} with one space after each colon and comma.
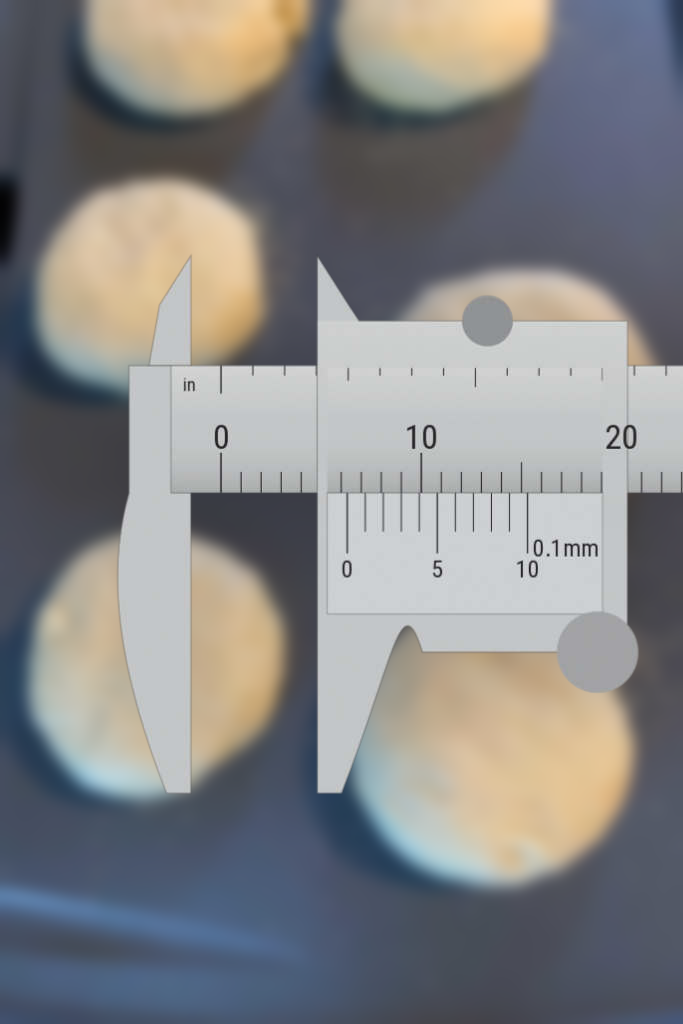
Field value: {"value": 6.3, "unit": "mm"}
